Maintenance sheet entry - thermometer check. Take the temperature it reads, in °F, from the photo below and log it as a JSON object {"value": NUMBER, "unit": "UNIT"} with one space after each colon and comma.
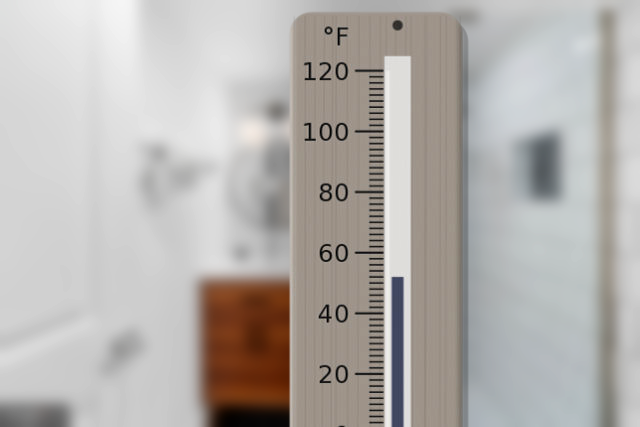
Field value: {"value": 52, "unit": "°F"}
